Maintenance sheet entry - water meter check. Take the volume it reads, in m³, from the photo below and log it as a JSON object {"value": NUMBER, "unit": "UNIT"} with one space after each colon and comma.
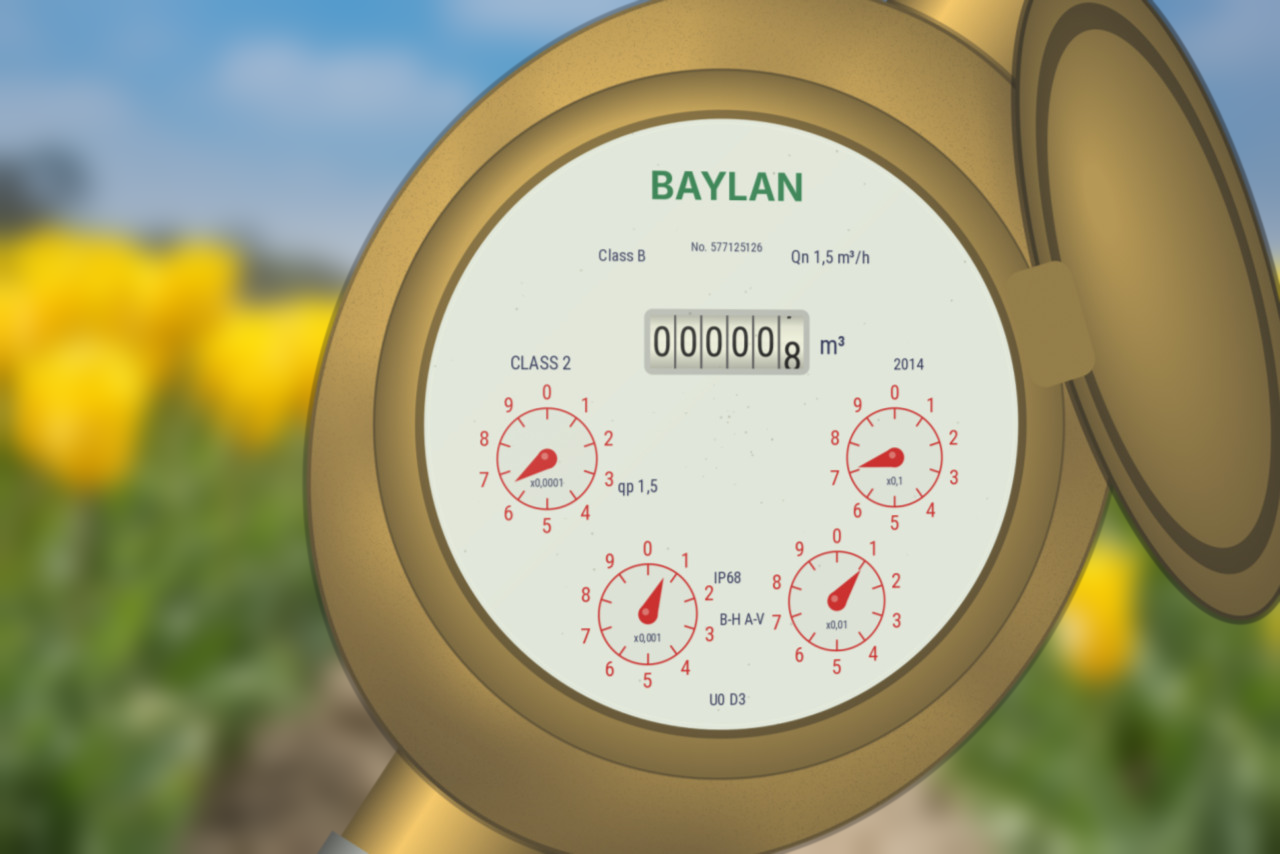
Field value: {"value": 7.7106, "unit": "m³"}
